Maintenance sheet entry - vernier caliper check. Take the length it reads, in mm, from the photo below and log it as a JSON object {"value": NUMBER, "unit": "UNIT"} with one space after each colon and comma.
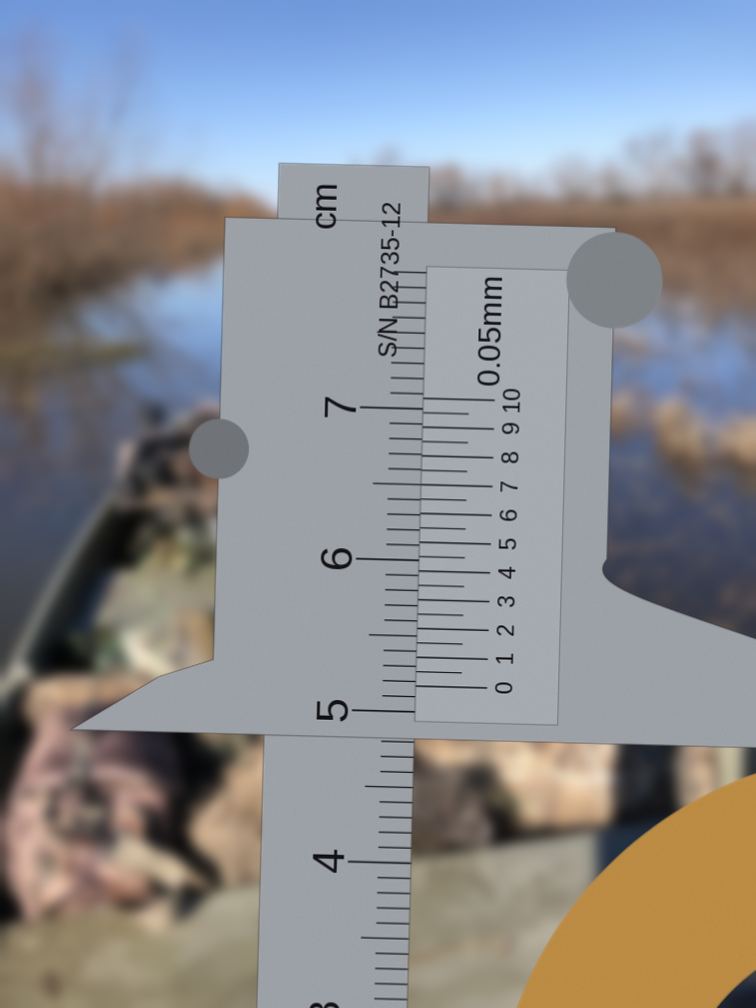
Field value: {"value": 51.7, "unit": "mm"}
